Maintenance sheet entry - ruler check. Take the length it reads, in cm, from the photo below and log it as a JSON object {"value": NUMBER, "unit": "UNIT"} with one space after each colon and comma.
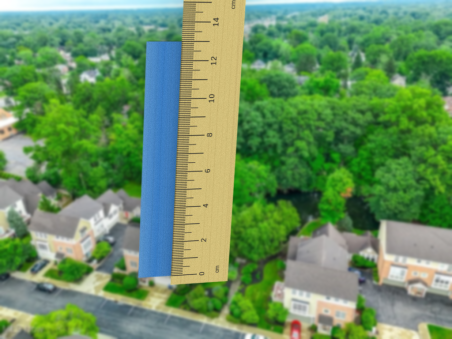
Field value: {"value": 13, "unit": "cm"}
